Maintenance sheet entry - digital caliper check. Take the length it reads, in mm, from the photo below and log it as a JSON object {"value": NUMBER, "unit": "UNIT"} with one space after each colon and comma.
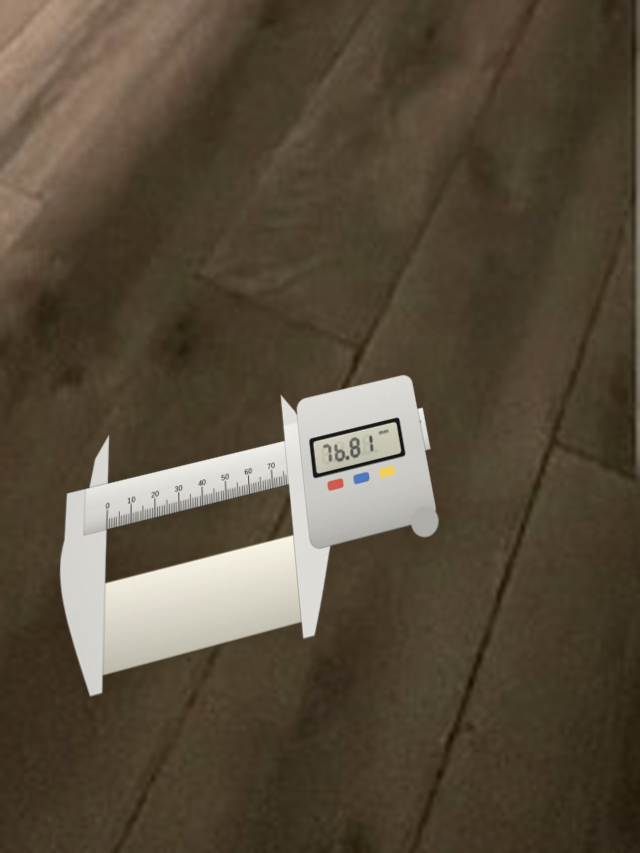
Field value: {"value": 76.81, "unit": "mm"}
